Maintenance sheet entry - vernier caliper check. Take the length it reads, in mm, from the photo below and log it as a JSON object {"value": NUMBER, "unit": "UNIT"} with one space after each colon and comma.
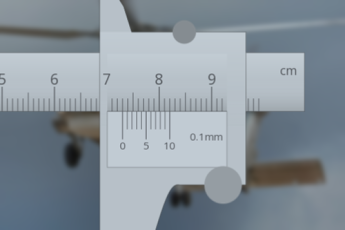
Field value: {"value": 73.0, "unit": "mm"}
